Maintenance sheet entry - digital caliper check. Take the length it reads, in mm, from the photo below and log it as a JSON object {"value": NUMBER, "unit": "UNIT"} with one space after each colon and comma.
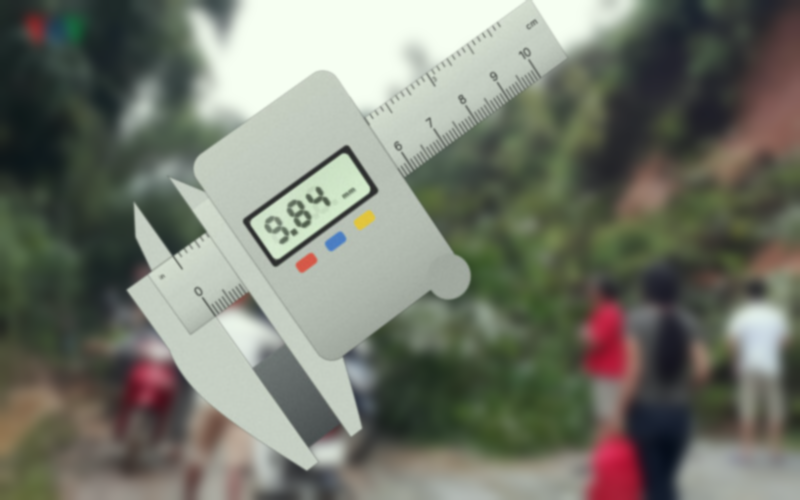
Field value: {"value": 9.84, "unit": "mm"}
